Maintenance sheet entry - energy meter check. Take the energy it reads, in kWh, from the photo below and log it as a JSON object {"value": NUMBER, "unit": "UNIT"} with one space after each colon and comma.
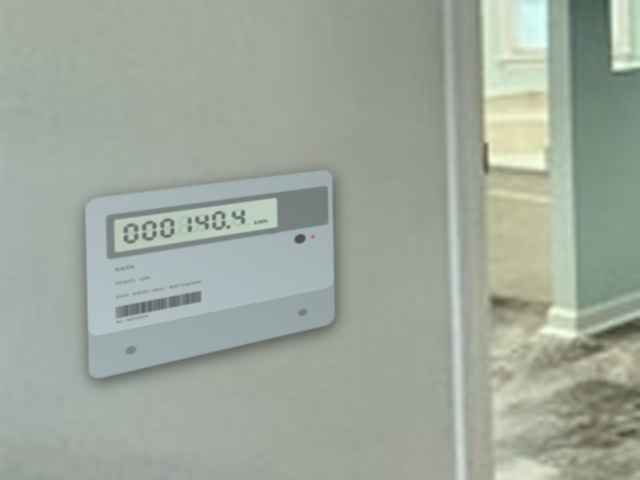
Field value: {"value": 140.4, "unit": "kWh"}
